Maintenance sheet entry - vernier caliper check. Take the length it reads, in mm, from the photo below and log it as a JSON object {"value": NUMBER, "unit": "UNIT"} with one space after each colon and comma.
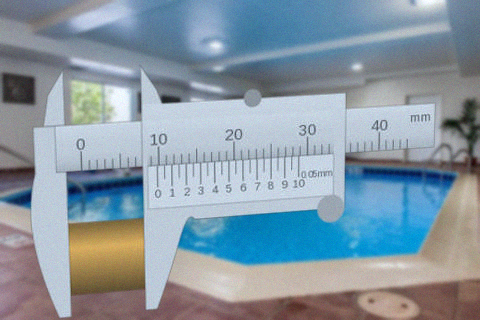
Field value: {"value": 9.8, "unit": "mm"}
